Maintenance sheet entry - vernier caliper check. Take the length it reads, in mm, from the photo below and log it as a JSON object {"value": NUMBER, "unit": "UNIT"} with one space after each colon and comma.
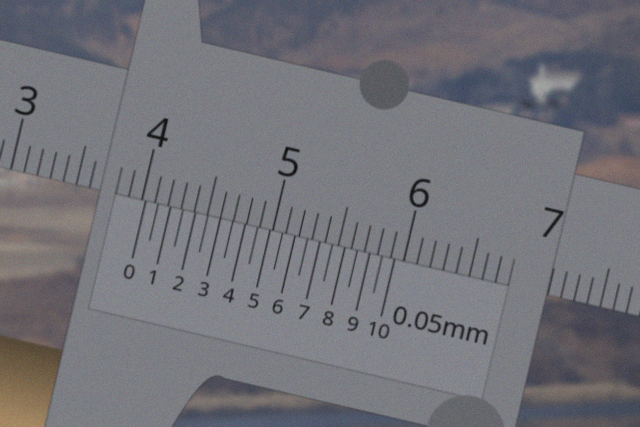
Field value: {"value": 40.3, "unit": "mm"}
